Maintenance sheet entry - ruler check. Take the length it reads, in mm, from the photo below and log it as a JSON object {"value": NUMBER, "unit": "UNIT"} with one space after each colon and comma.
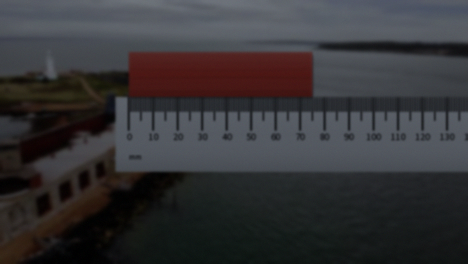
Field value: {"value": 75, "unit": "mm"}
